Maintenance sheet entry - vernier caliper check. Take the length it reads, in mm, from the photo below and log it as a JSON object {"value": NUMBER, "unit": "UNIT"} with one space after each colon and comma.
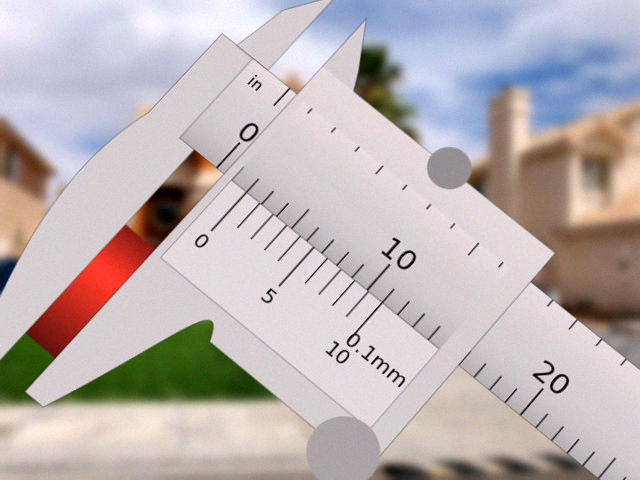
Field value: {"value": 2.0, "unit": "mm"}
